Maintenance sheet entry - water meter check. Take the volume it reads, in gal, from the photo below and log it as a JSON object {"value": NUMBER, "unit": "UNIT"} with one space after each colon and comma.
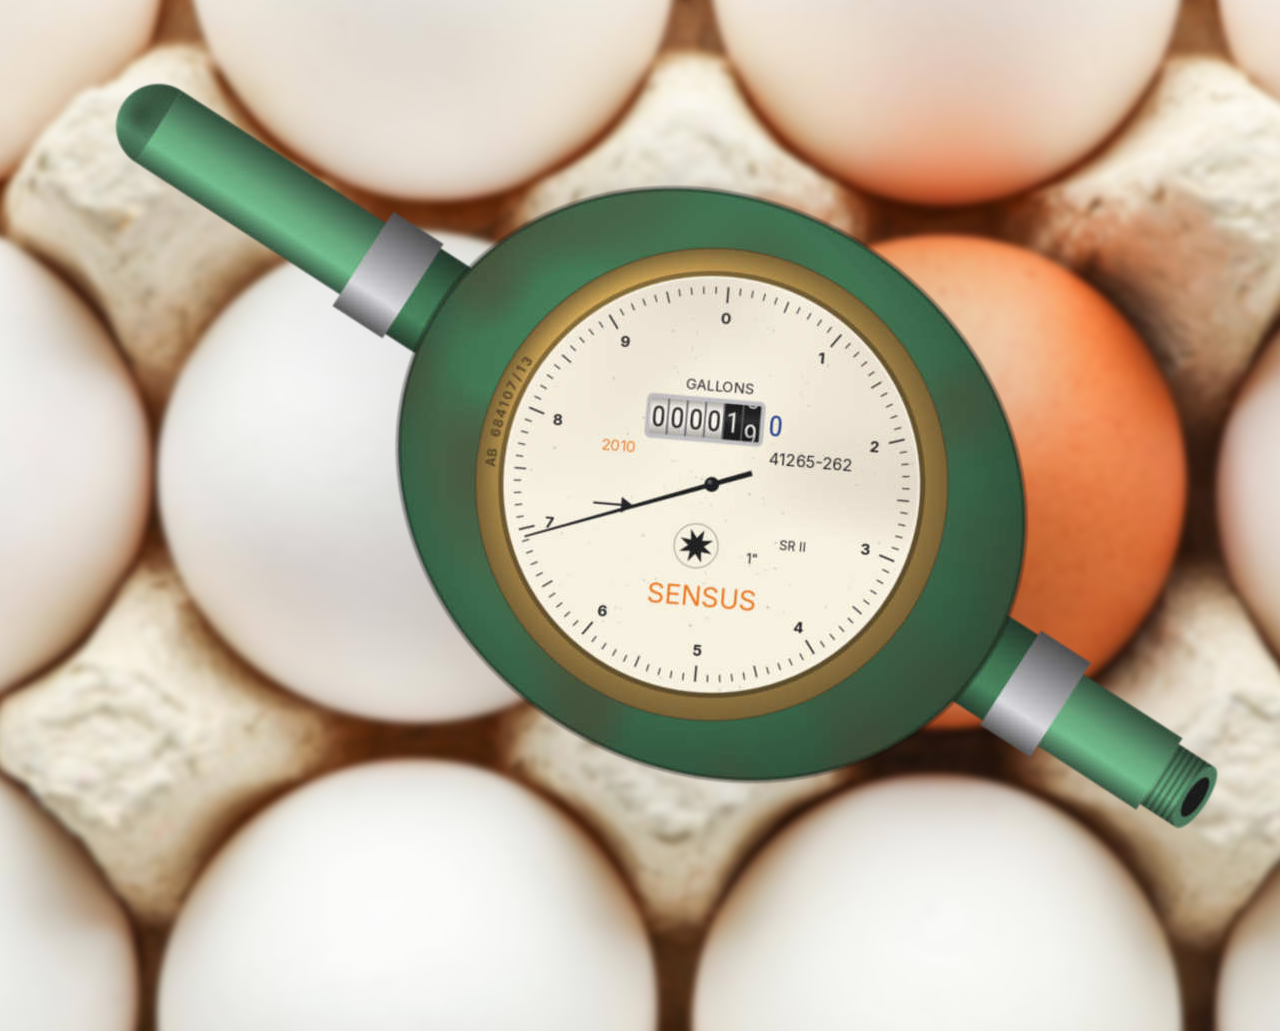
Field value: {"value": 186.9, "unit": "gal"}
